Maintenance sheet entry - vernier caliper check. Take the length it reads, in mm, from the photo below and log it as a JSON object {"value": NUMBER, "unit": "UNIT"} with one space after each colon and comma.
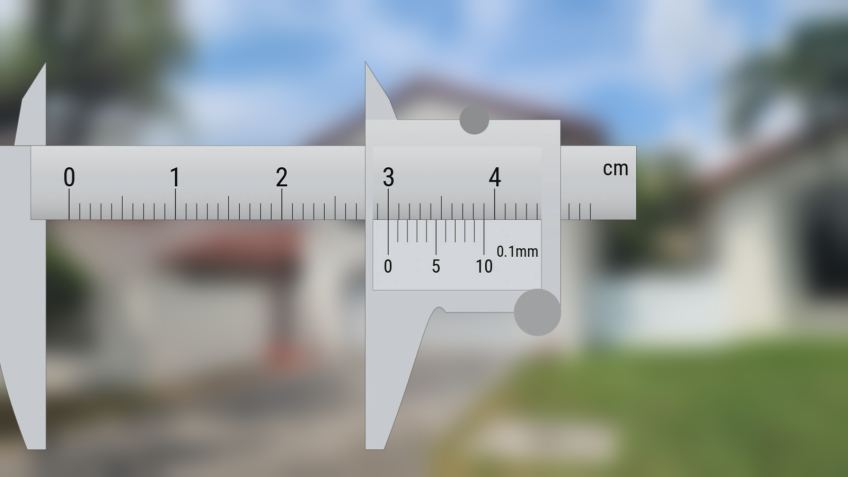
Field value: {"value": 30.0, "unit": "mm"}
